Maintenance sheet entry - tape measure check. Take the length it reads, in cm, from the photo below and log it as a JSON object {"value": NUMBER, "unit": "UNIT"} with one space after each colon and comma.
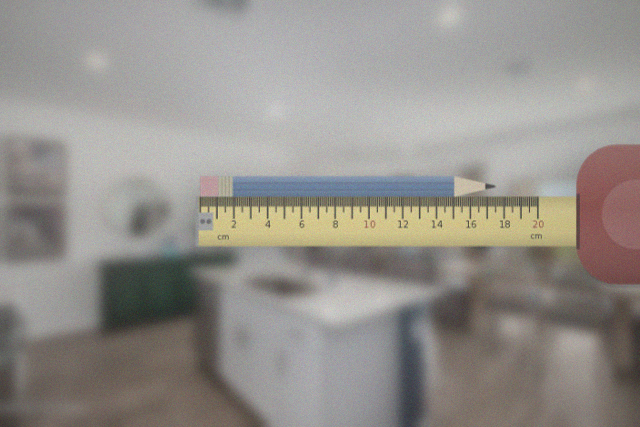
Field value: {"value": 17.5, "unit": "cm"}
